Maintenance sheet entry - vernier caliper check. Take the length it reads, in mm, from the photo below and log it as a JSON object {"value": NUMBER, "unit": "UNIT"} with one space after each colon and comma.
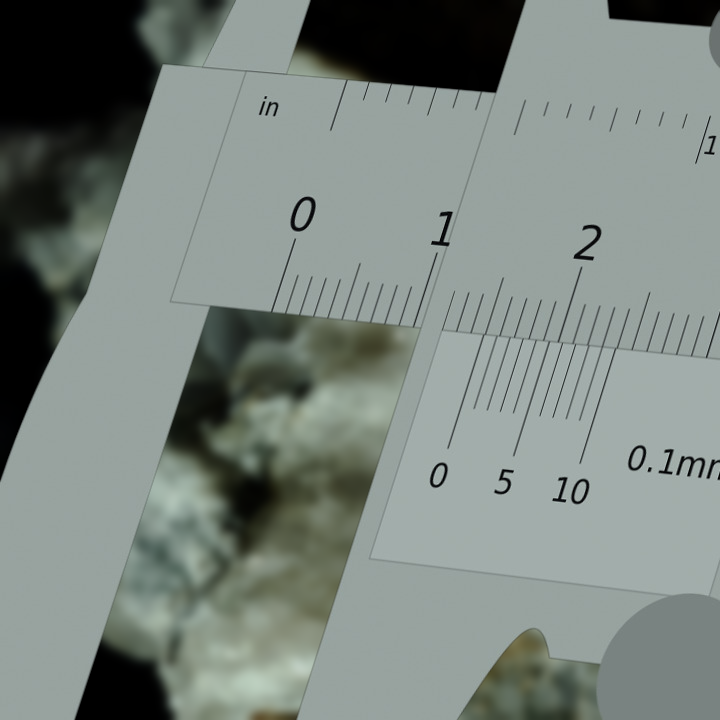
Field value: {"value": 14.9, "unit": "mm"}
